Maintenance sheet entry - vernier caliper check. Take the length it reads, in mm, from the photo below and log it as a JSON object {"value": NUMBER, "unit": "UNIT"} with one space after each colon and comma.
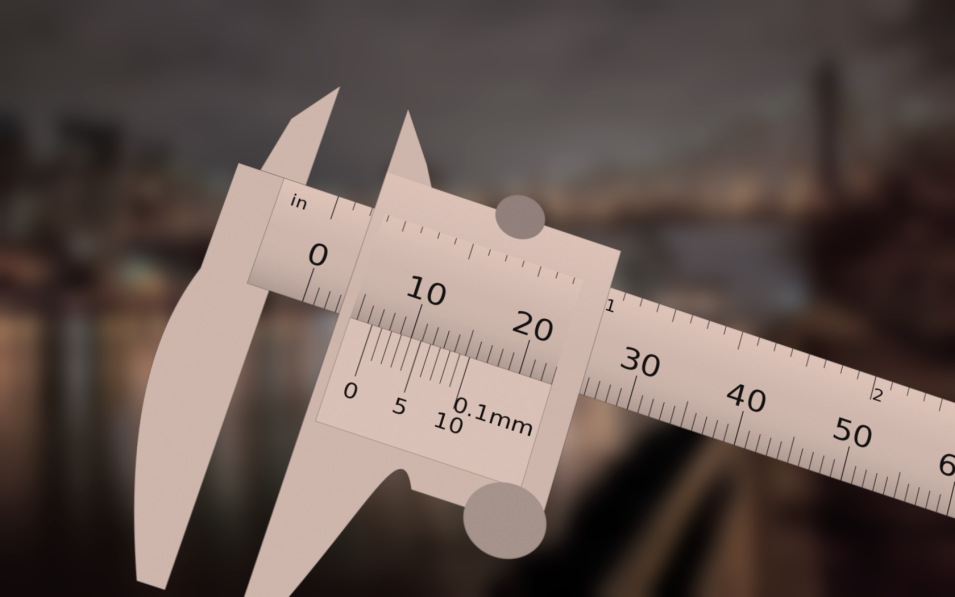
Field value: {"value": 6.4, "unit": "mm"}
